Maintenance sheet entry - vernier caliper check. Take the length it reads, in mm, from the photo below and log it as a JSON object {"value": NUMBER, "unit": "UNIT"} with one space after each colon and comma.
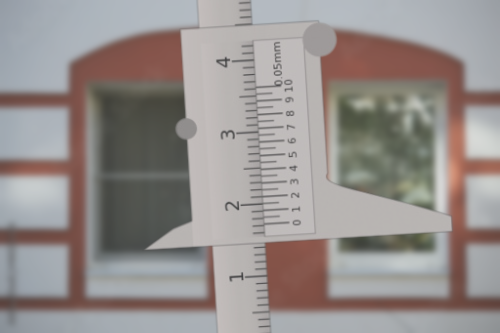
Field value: {"value": 17.2, "unit": "mm"}
